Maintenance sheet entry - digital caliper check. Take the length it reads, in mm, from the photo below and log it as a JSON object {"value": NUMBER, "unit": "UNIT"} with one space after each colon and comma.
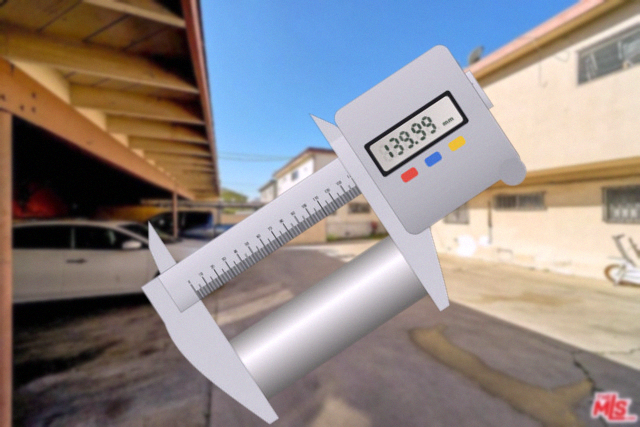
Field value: {"value": 139.99, "unit": "mm"}
